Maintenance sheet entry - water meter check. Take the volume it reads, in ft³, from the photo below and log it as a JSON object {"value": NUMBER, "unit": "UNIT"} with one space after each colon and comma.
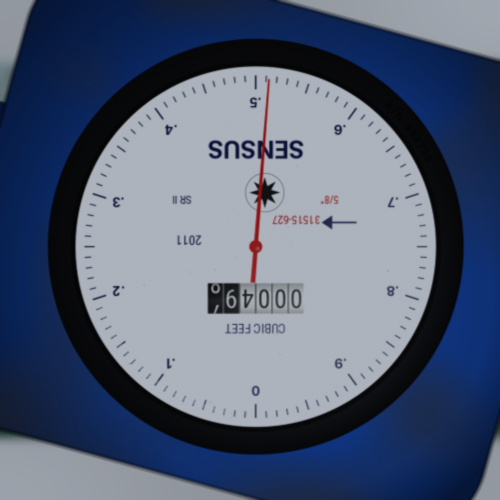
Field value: {"value": 497.51, "unit": "ft³"}
